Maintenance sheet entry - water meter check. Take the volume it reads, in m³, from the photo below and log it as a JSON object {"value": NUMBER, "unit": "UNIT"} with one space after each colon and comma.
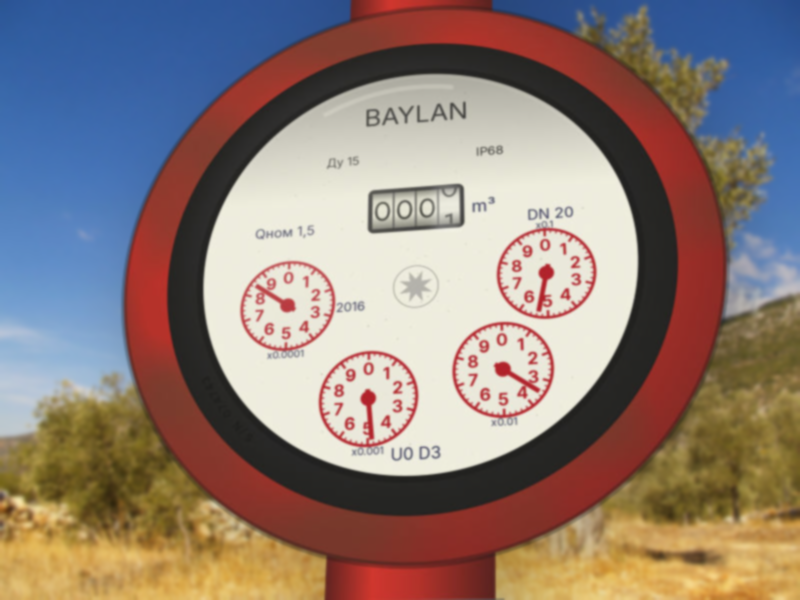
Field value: {"value": 0.5348, "unit": "m³"}
